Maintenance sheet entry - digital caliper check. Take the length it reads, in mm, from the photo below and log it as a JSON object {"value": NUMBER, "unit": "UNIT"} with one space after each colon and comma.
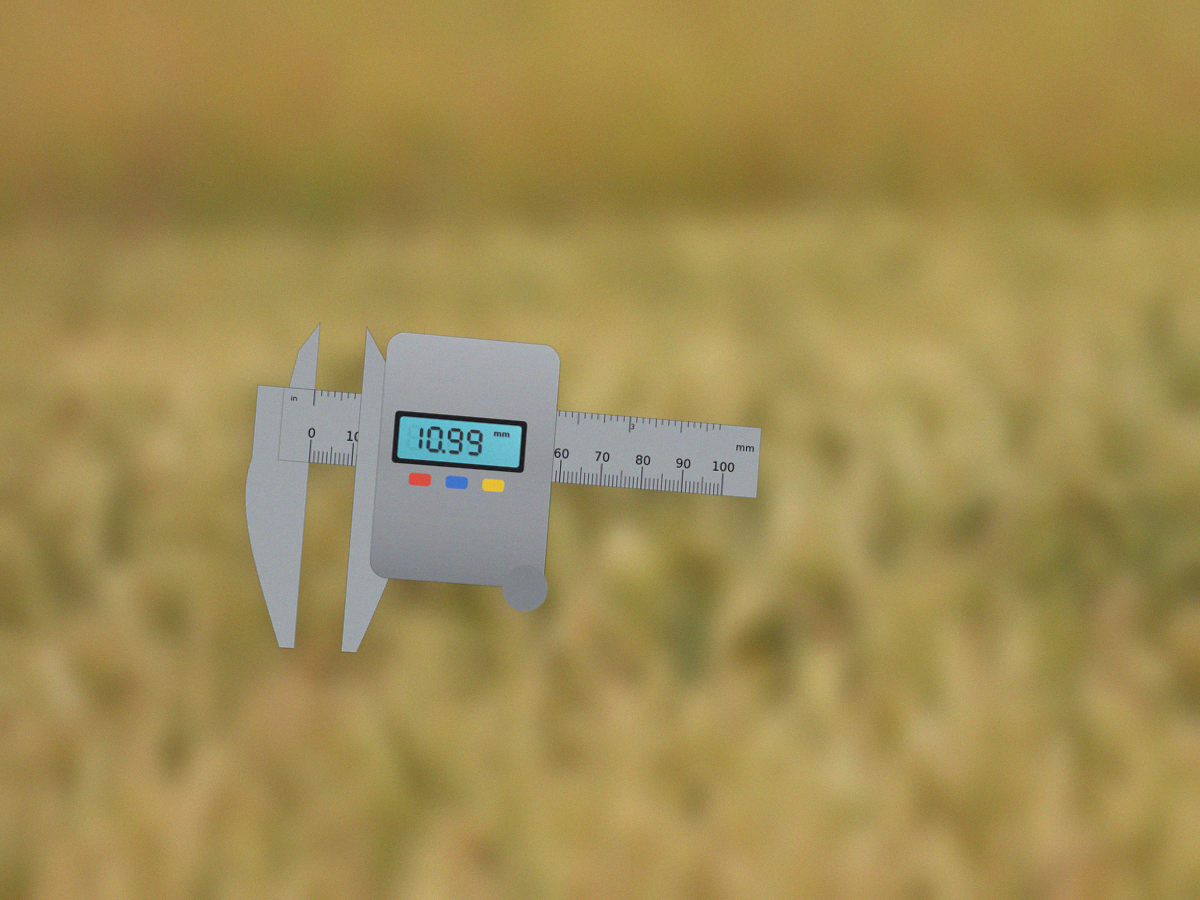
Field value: {"value": 10.99, "unit": "mm"}
